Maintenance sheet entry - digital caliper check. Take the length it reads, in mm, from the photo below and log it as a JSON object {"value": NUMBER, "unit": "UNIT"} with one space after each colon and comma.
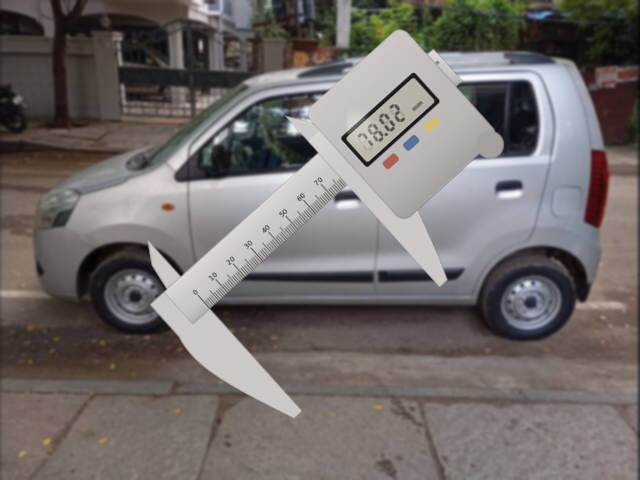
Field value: {"value": 78.02, "unit": "mm"}
